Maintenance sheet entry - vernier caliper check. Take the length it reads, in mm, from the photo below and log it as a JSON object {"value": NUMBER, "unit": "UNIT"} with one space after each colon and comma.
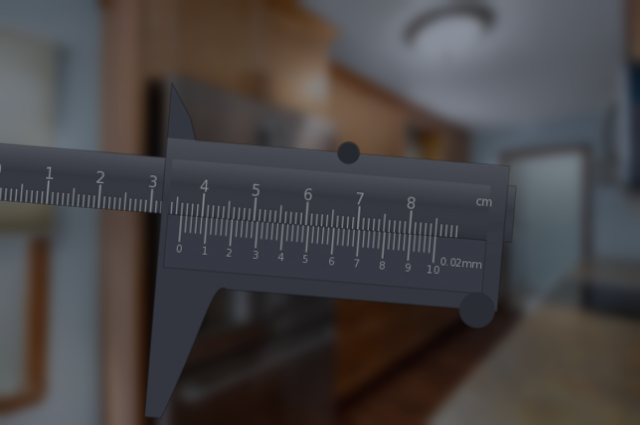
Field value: {"value": 36.0, "unit": "mm"}
